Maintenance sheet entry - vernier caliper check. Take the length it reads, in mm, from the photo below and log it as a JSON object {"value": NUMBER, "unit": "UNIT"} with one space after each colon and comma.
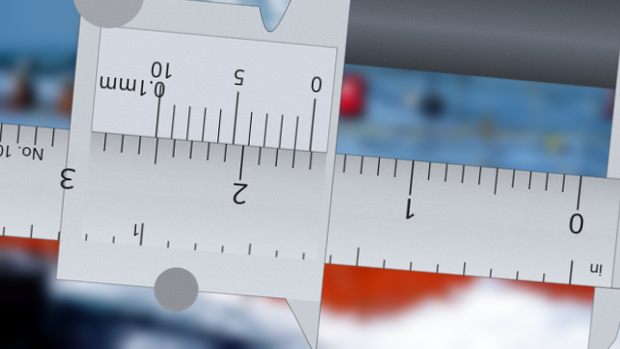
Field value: {"value": 16.1, "unit": "mm"}
